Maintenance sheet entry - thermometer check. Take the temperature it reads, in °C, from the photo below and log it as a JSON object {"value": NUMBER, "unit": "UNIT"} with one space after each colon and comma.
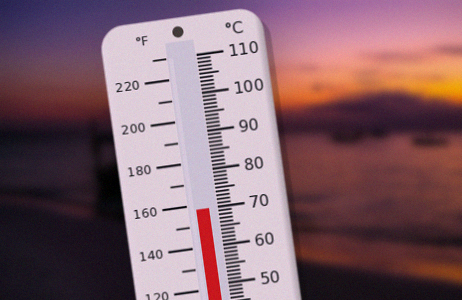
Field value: {"value": 70, "unit": "°C"}
